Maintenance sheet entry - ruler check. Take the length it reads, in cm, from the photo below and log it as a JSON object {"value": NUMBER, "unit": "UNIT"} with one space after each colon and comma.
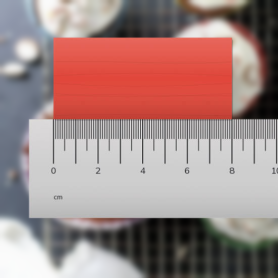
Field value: {"value": 8, "unit": "cm"}
